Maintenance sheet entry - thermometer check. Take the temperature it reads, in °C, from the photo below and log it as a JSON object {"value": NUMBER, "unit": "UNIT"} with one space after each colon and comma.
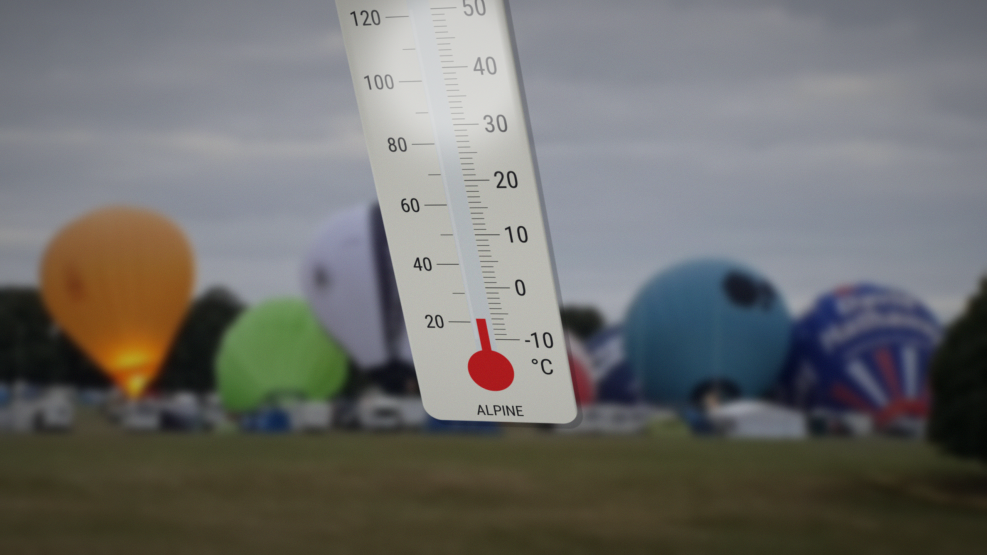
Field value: {"value": -6, "unit": "°C"}
